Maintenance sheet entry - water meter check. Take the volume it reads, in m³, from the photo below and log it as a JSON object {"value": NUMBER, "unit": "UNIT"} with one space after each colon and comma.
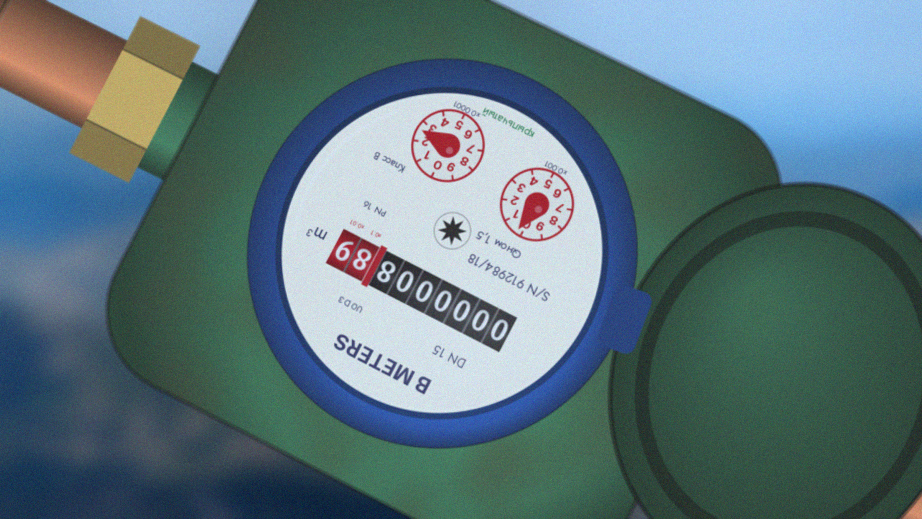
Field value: {"value": 8.8902, "unit": "m³"}
